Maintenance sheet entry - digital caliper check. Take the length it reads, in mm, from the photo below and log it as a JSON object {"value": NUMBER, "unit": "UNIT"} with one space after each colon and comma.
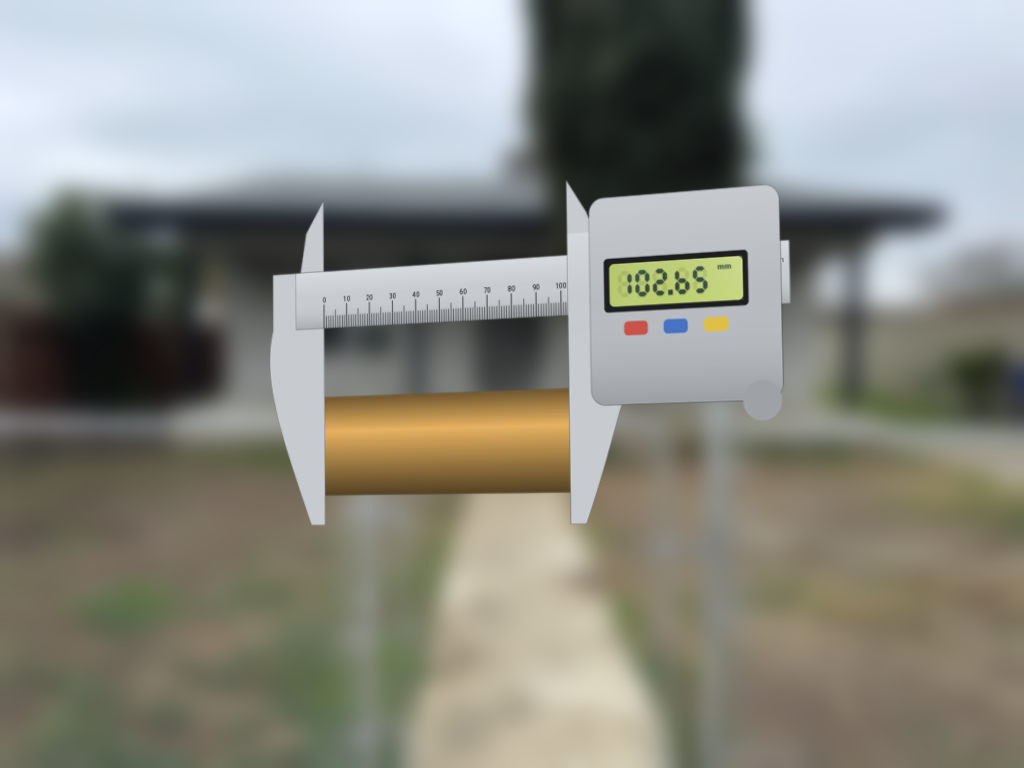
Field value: {"value": 102.65, "unit": "mm"}
